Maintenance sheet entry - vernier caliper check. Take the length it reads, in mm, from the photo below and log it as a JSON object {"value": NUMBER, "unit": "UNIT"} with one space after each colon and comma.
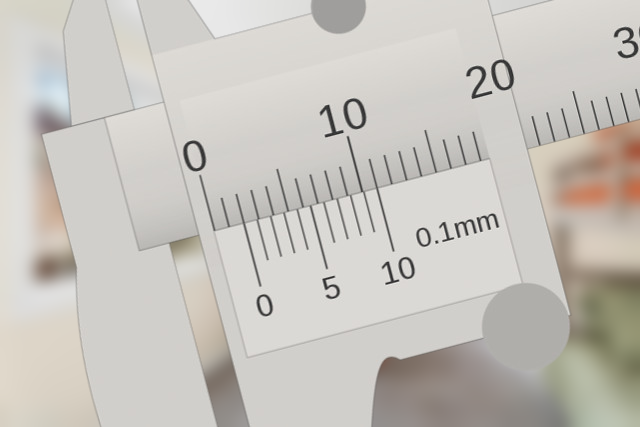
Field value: {"value": 2.0, "unit": "mm"}
